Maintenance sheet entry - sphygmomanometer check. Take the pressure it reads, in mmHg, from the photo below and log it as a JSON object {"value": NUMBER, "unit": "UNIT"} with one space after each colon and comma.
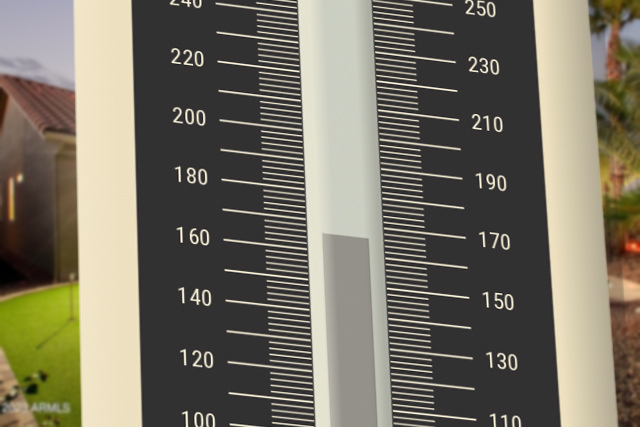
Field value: {"value": 166, "unit": "mmHg"}
